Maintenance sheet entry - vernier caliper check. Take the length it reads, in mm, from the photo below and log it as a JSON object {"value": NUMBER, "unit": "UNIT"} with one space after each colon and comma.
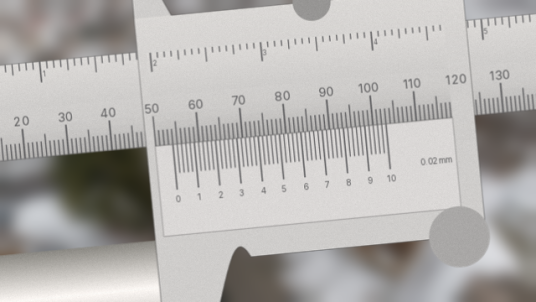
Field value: {"value": 54.0, "unit": "mm"}
